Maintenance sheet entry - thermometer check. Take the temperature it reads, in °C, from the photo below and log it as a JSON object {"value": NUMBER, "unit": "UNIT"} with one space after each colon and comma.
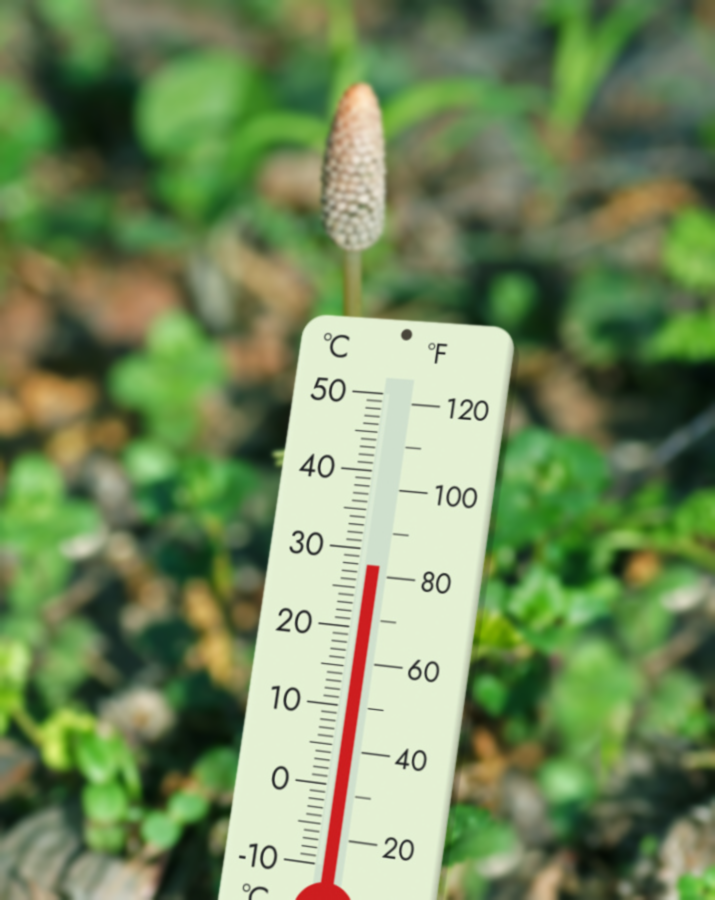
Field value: {"value": 28, "unit": "°C"}
